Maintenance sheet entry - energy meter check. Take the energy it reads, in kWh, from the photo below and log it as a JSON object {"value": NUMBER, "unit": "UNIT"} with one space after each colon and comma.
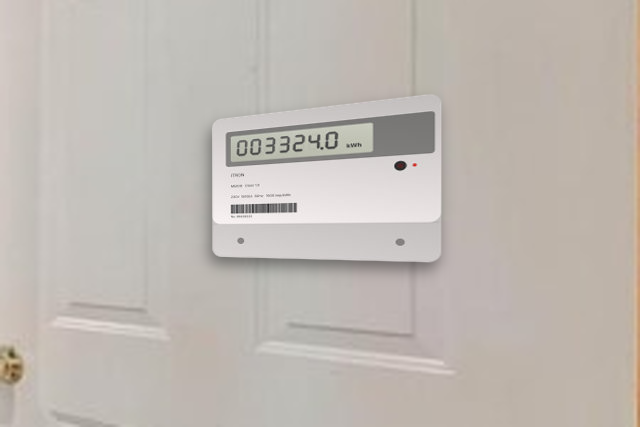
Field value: {"value": 3324.0, "unit": "kWh"}
